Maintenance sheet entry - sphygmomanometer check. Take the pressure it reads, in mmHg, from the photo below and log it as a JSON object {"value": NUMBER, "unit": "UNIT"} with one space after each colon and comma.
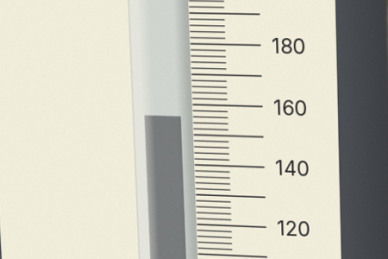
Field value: {"value": 156, "unit": "mmHg"}
